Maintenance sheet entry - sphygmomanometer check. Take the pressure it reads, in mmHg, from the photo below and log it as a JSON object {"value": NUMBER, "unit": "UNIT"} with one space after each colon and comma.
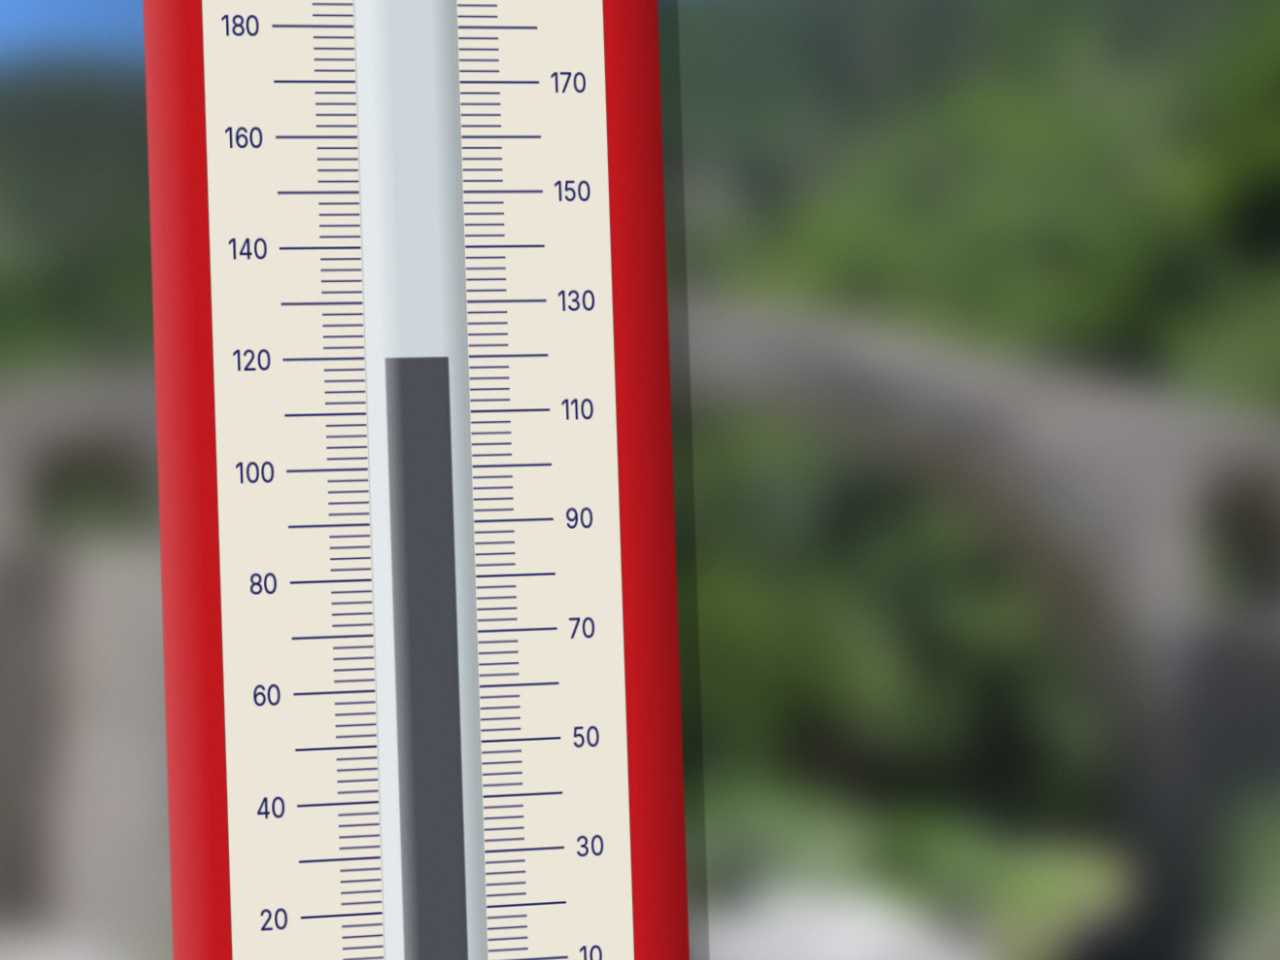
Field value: {"value": 120, "unit": "mmHg"}
